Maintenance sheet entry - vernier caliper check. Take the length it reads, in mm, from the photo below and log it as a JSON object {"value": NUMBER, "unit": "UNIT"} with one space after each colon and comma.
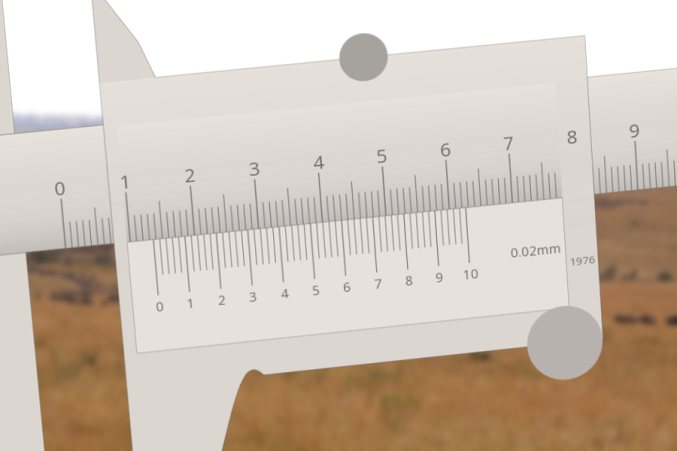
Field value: {"value": 13.6, "unit": "mm"}
